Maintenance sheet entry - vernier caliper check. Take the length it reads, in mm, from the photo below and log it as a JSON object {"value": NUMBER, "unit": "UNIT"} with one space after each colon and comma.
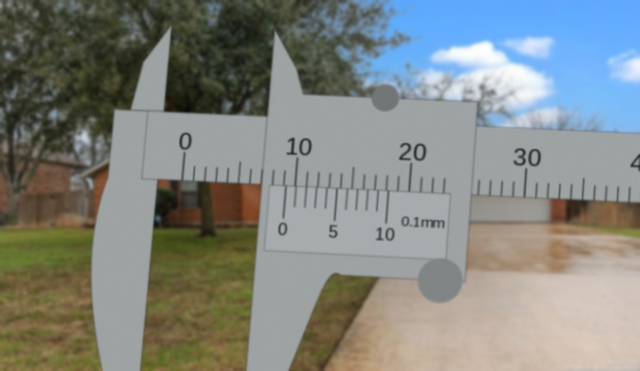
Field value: {"value": 9.2, "unit": "mm"}
